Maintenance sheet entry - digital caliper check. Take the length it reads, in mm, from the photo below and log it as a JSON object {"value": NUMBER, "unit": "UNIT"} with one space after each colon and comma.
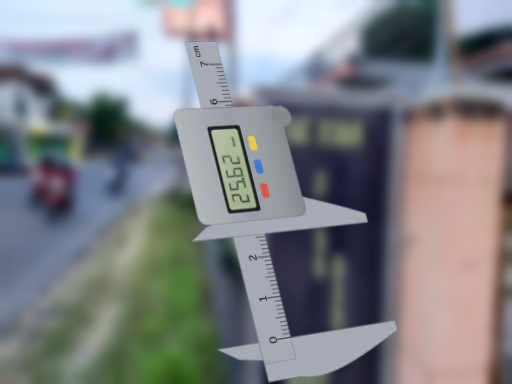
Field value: {"value": 25.62, "unit": "mm"}
